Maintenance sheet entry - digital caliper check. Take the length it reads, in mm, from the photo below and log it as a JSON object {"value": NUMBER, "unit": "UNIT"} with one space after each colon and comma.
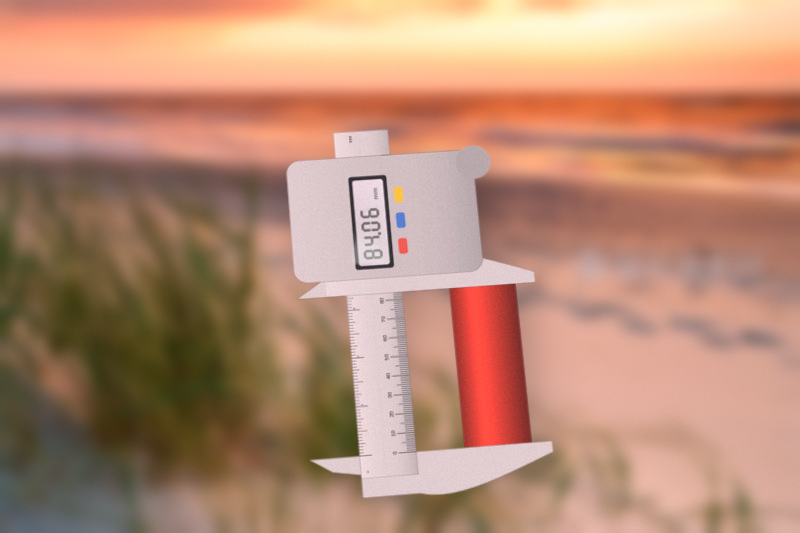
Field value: {"value": 84.06, "unit": "mm"}
